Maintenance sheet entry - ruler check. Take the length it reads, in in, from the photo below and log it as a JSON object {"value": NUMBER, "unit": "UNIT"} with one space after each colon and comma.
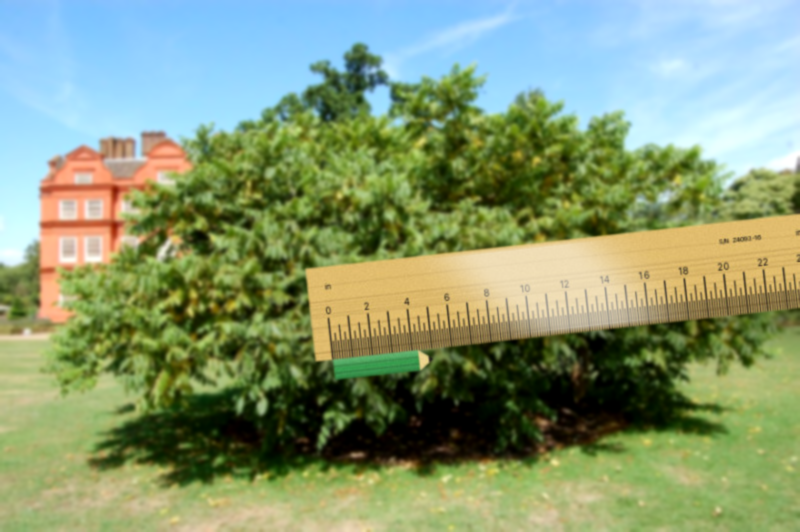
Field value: {"value": 5, "unit": "in"}
